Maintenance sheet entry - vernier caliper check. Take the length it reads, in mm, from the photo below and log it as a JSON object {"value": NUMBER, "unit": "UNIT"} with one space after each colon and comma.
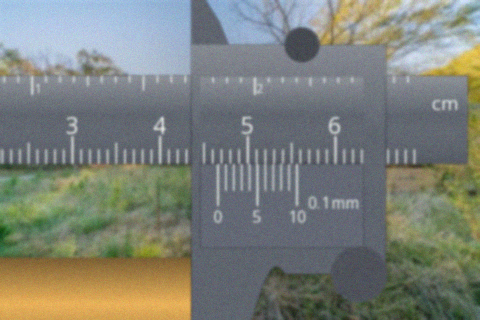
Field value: {"value": 46.6, "unit": "mm"}
